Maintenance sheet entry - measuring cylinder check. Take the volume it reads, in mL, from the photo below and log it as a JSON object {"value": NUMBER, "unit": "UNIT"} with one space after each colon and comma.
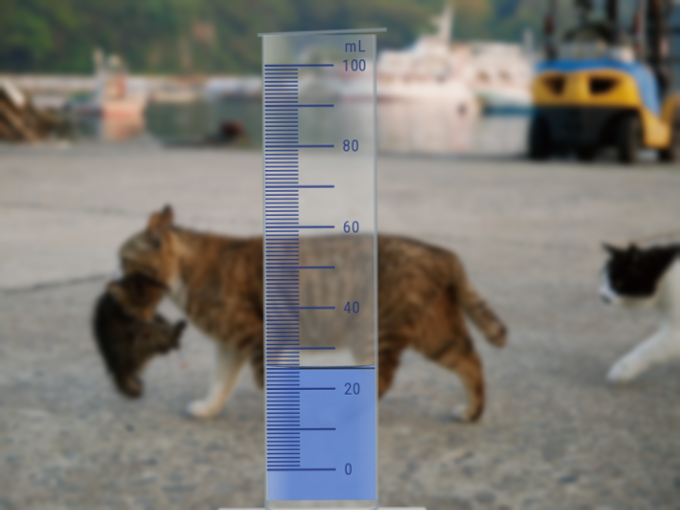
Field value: {"value": 25, "unit": "mL"}
